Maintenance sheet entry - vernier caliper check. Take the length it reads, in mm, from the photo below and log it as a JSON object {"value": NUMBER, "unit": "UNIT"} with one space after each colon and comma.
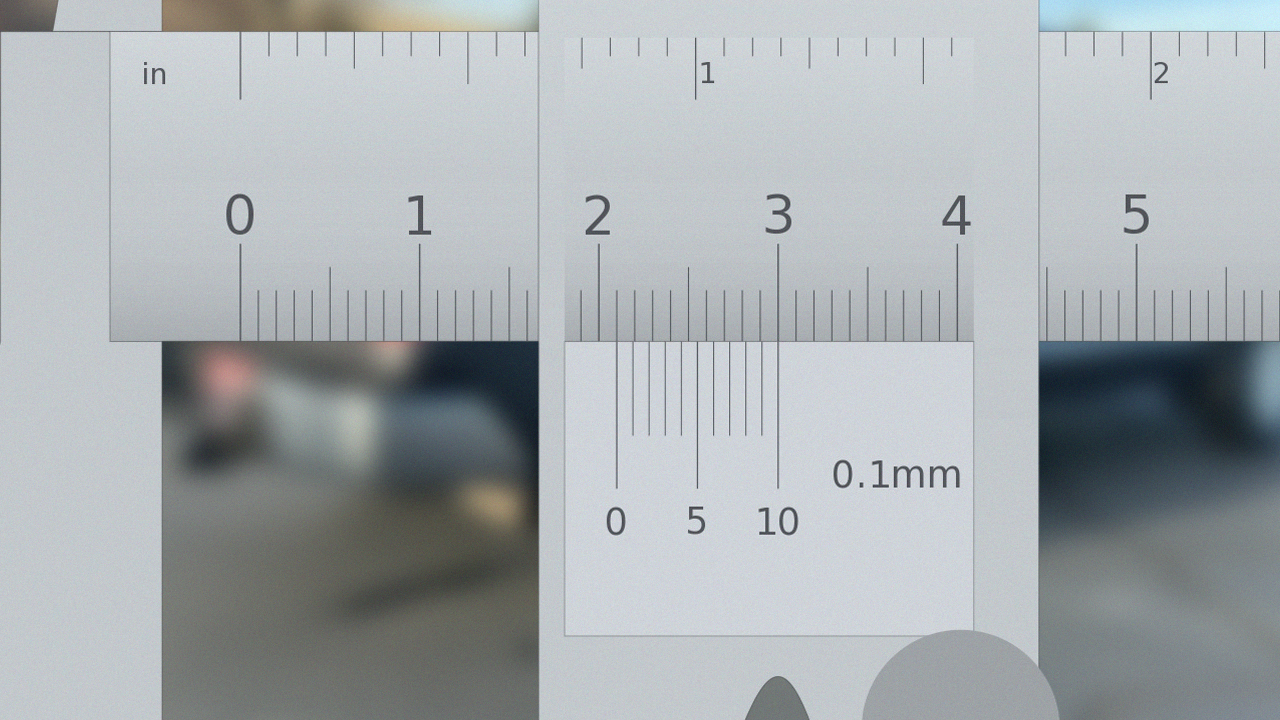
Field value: {"value": 21.0, "unit": "mm"}
